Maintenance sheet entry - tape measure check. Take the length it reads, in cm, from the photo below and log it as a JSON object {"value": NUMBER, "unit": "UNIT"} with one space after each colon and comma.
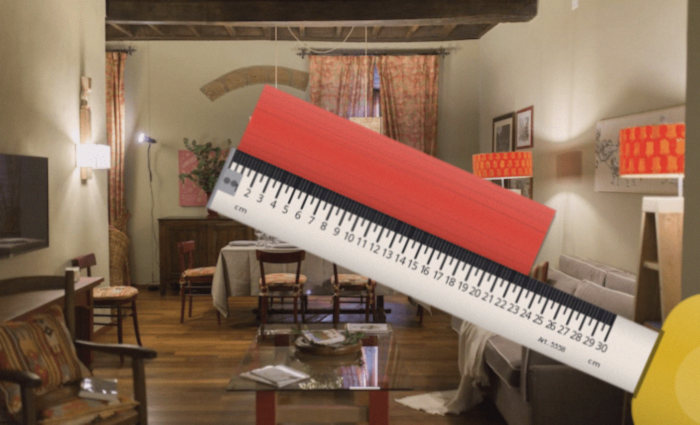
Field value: {"value": 23, "unit": "cm"}
